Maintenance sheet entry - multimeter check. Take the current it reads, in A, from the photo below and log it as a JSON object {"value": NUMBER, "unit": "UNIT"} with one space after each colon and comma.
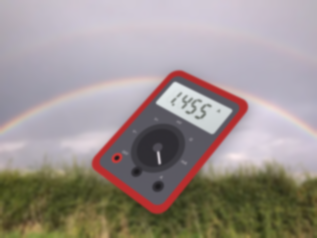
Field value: {"value": 1.455, "unit": "A"}
